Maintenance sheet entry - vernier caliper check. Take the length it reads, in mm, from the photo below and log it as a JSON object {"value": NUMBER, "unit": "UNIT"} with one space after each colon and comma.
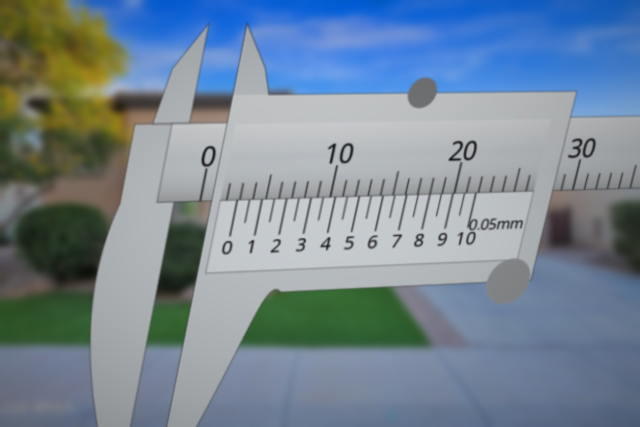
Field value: {"value": 2.8, "unit": "mm"}
